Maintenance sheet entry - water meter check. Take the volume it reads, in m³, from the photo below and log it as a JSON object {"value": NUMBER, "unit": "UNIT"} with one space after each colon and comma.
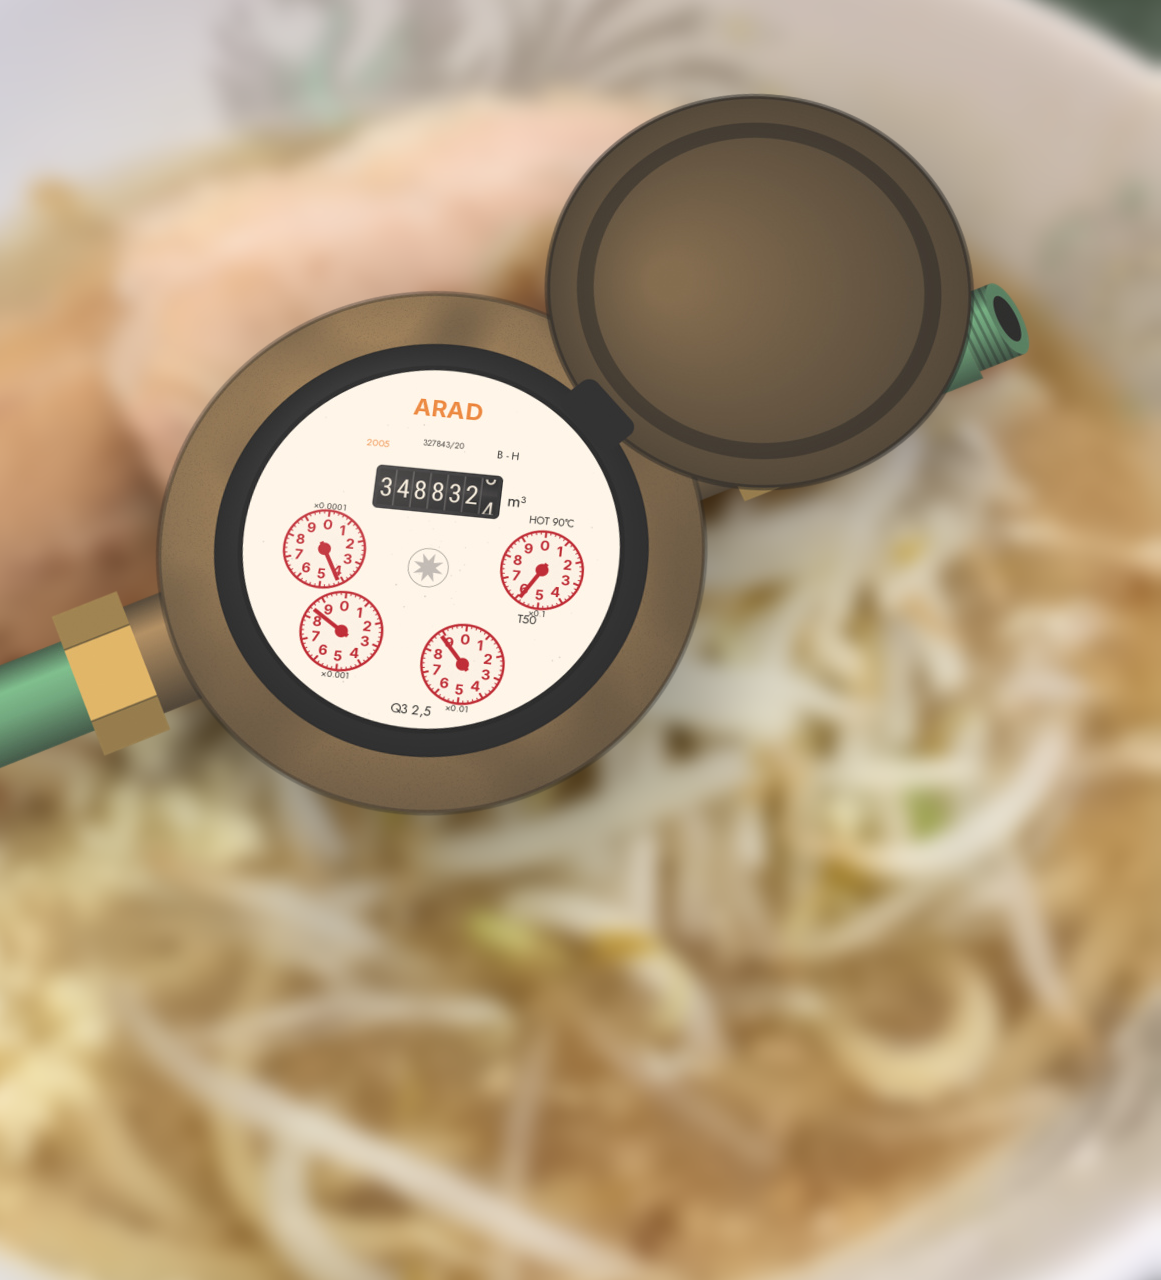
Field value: {"value": 3488323.5884, "unit": "m³"}
